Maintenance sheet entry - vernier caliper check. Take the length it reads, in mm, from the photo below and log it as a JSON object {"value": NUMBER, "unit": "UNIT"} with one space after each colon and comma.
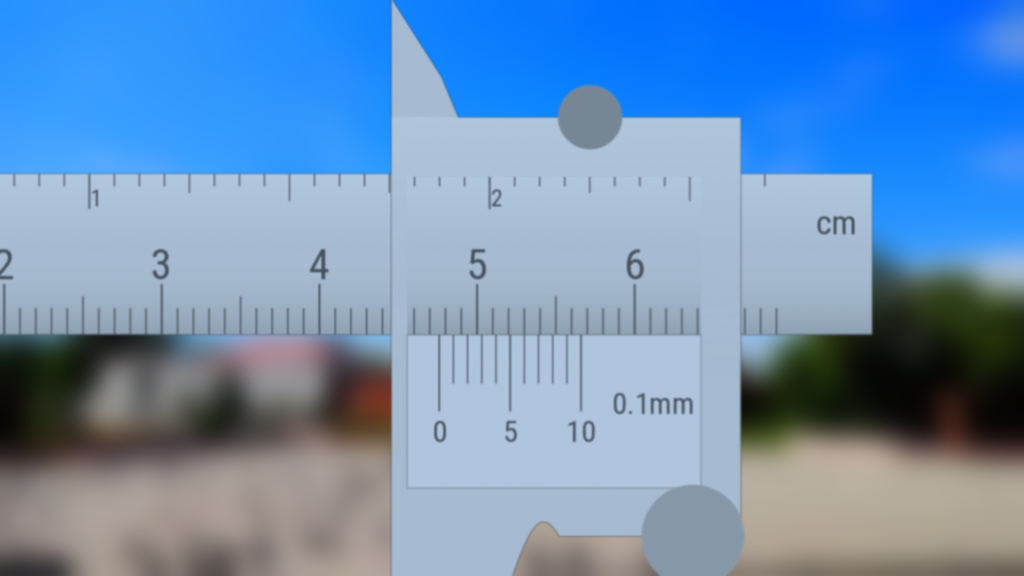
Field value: {"value": 47.6, "unit": "mm"}
